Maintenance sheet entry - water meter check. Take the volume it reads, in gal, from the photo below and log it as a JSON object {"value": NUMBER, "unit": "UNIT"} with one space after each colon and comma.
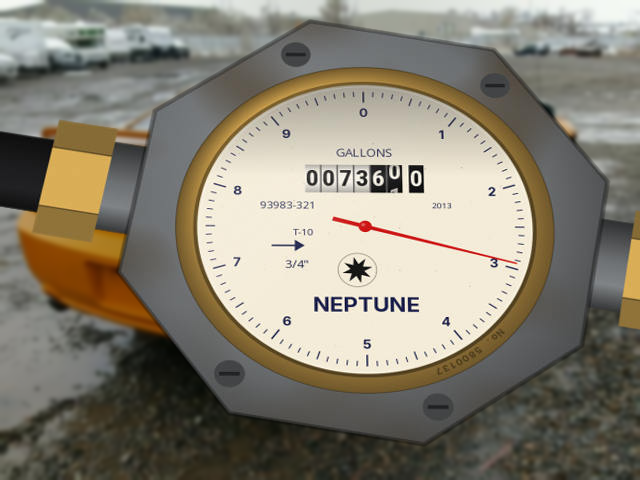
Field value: {"value": 73602.9, "unit": "gal"}
